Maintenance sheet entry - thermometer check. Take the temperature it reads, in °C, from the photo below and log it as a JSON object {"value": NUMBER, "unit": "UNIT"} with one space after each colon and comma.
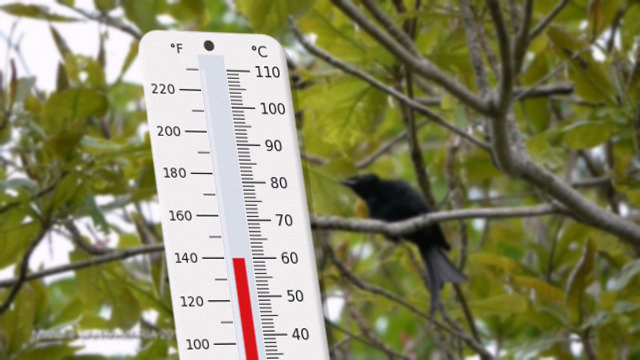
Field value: {"value": 60, "unit": "°C"}
